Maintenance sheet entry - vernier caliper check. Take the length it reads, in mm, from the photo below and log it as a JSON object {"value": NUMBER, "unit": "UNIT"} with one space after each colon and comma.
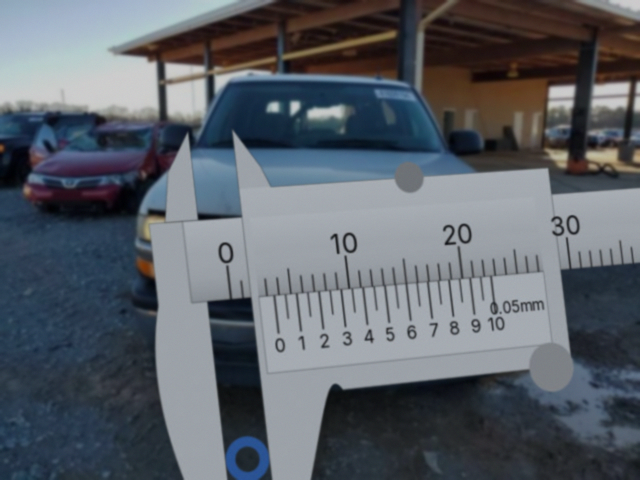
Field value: {"value": 3.6, "unit": "mm"}
